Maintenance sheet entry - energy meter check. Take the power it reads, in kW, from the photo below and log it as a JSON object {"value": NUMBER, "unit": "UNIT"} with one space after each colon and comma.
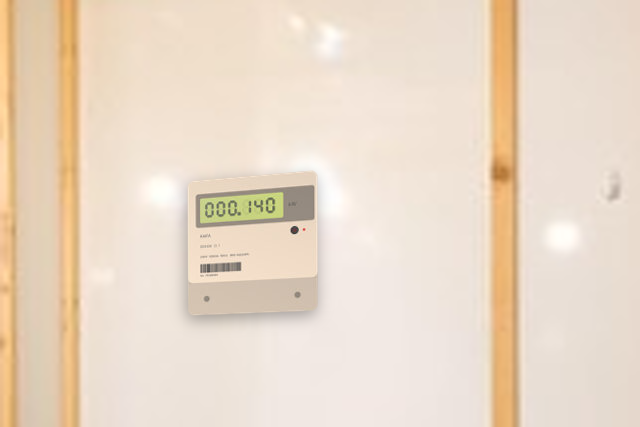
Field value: {"value": 0.140, "unit": "kW"}
